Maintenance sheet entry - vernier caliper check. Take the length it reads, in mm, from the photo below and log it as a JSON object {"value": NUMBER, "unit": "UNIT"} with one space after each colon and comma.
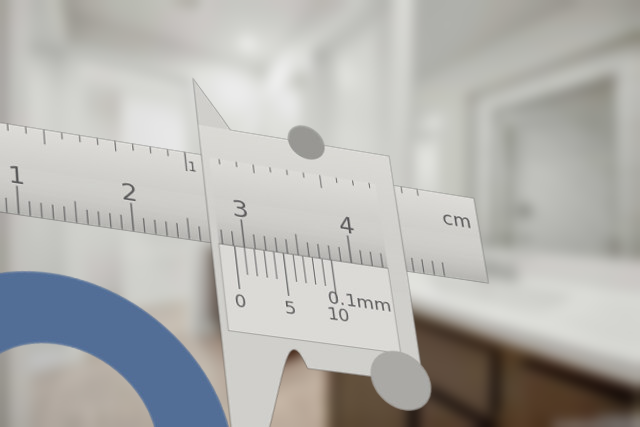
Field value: {"value": 29.1, "unit": "mm"}
